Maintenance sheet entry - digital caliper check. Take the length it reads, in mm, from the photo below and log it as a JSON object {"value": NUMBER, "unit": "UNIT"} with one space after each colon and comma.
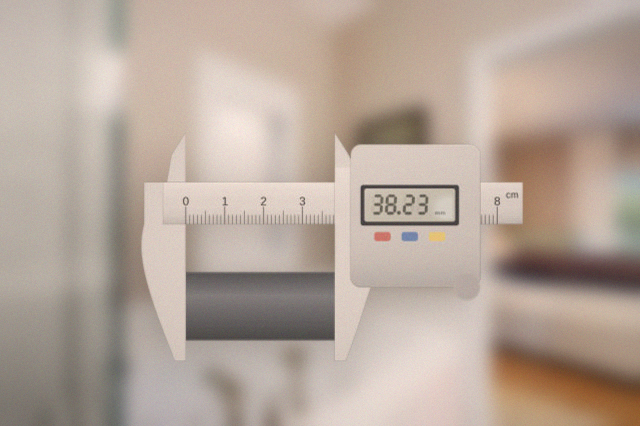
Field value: {"value": 38.23, "unit": "mm"}
